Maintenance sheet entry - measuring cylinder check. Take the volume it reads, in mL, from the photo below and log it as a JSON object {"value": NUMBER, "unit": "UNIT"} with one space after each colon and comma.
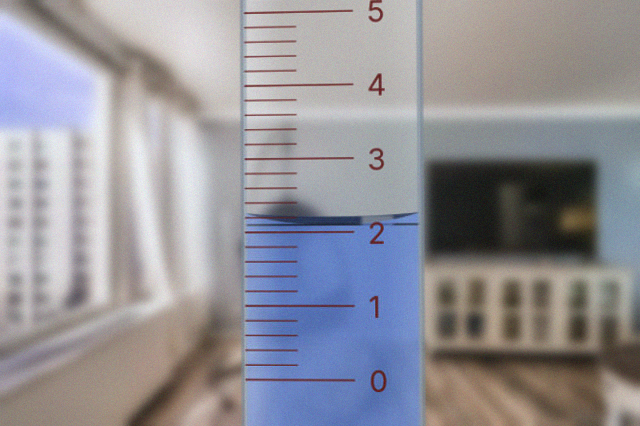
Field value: {"value": 2.1, "unit": "mL"}
